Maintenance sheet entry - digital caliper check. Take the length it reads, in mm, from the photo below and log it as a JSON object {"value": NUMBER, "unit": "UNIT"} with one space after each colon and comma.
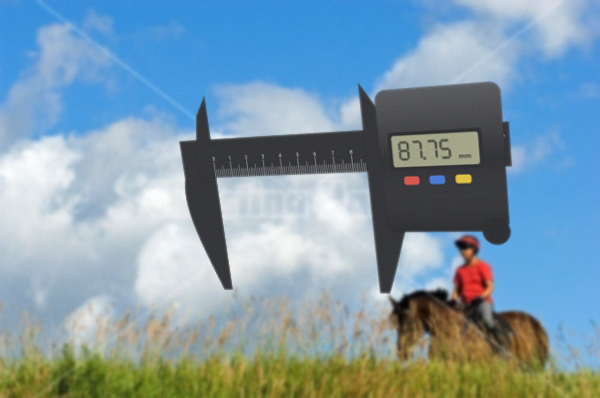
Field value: {"value": 87.75, "unit": "mm"}
